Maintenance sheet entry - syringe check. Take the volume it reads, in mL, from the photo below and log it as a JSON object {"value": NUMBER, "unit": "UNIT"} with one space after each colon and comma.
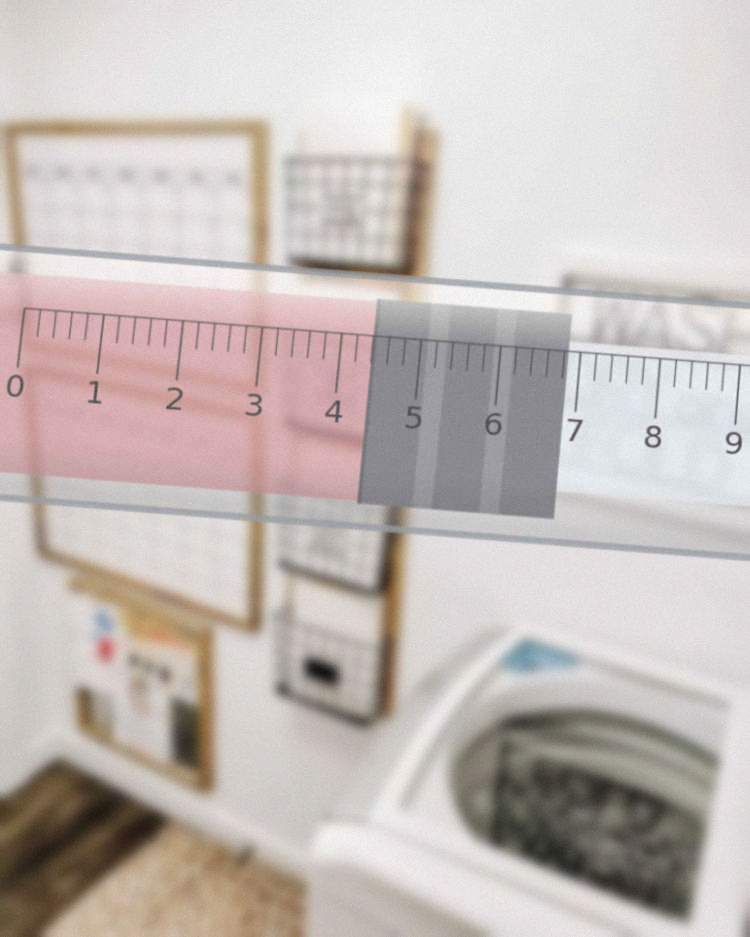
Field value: {"value": 4.4, "unit": "mL"}
